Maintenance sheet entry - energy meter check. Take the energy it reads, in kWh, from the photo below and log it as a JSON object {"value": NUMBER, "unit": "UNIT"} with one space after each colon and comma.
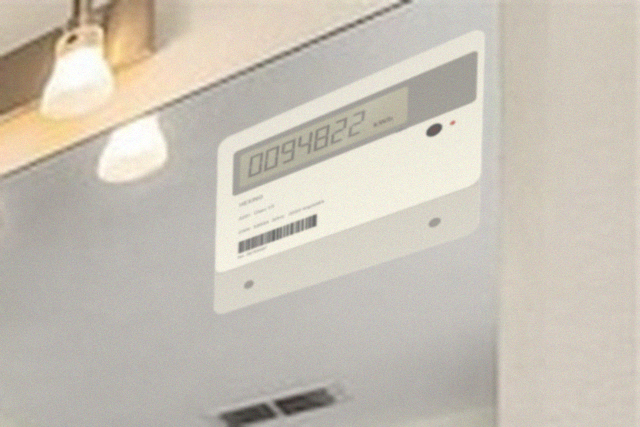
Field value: {"value": 94822, "unit": "kWh"}
